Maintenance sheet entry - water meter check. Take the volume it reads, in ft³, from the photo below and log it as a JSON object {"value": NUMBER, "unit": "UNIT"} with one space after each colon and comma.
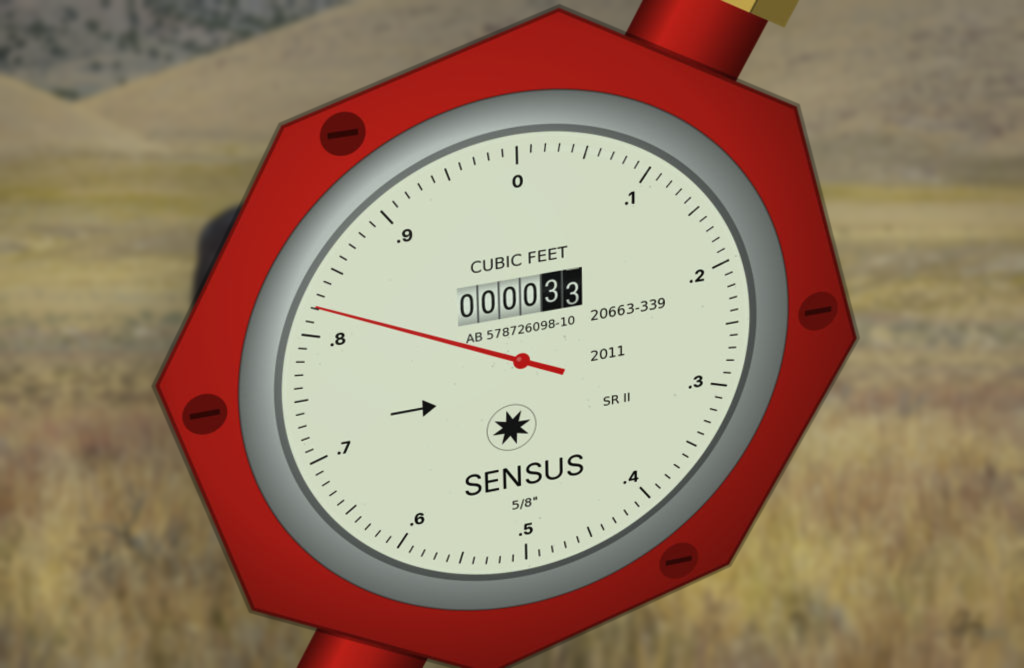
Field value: {"value": 32.82, "unit": "ft³"}
